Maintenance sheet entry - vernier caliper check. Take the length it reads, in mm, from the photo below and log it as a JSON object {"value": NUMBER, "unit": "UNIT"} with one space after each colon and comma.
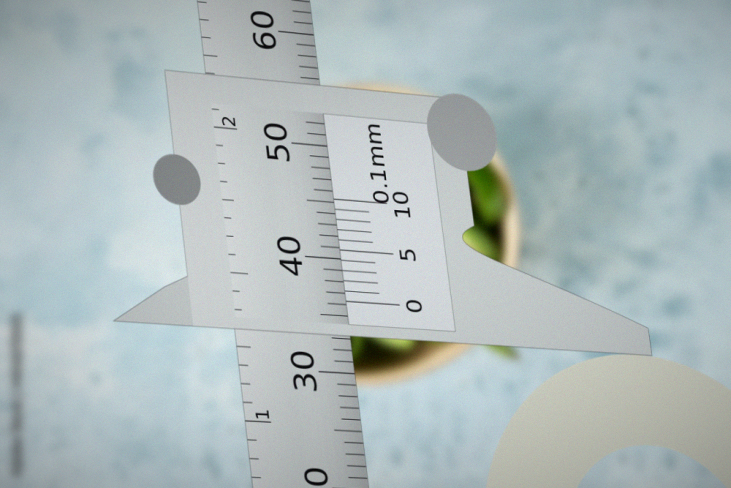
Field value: {"value": 36.3, "unit": "mm"}
